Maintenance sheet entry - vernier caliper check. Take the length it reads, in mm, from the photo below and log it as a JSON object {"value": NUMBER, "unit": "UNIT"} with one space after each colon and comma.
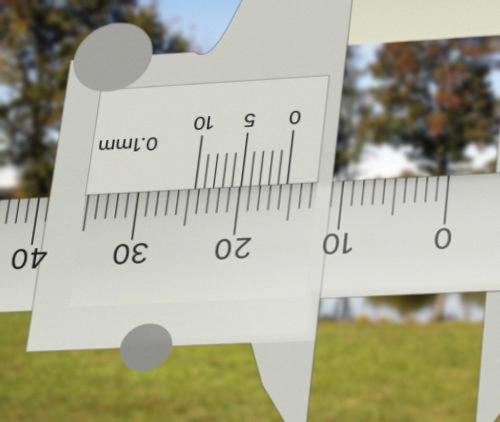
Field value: {"value": 15.4, "unit": "mm"}
